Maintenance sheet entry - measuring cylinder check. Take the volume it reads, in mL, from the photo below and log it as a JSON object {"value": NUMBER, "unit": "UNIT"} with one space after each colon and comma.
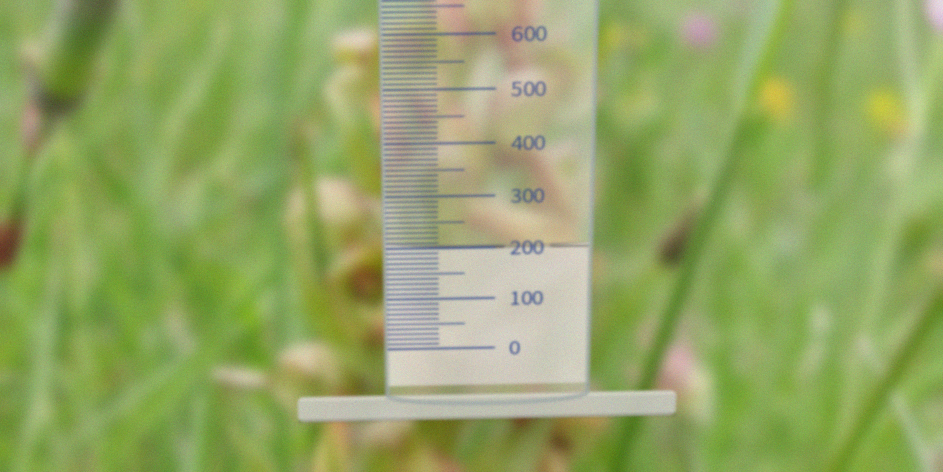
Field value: {"value": 200, "unit": "mL"}
